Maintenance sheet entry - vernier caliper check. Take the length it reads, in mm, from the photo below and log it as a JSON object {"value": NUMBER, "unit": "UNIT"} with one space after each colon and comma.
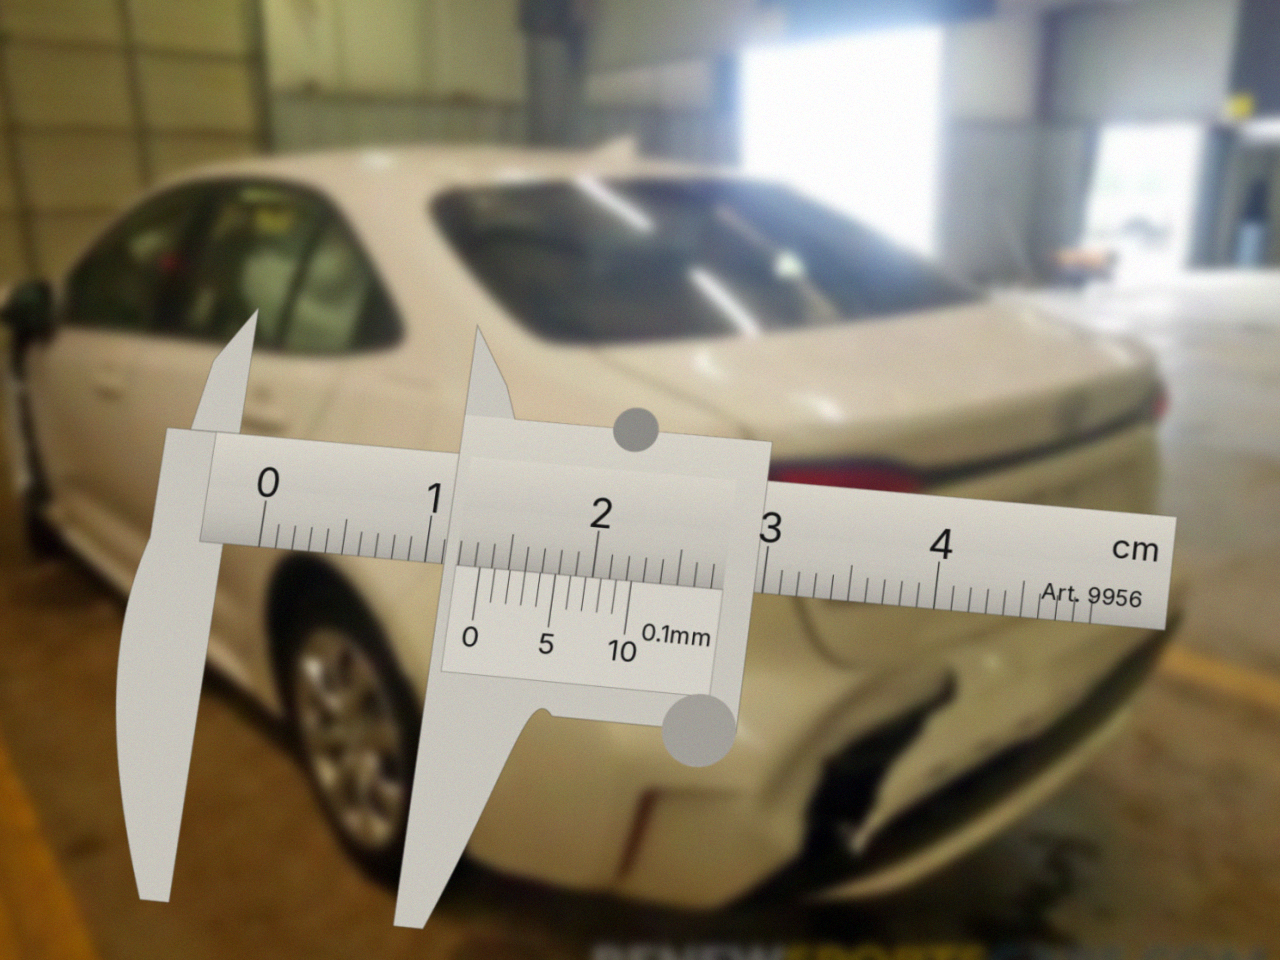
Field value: {"value": 13.3, "unit": "mm"}
